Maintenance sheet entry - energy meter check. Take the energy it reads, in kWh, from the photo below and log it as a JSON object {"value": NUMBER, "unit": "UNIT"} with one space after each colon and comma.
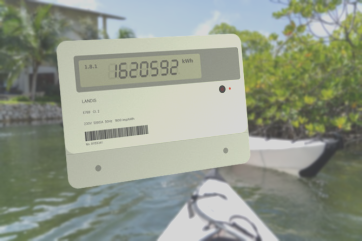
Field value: {"value": 1620592, "unit": "kWh"}
